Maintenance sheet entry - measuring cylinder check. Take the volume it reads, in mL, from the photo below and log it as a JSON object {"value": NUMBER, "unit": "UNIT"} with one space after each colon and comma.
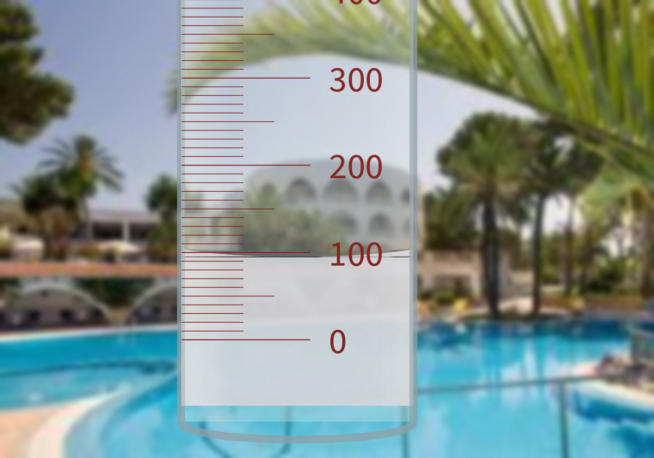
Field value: {"value": 95, "unit": "mL"}
